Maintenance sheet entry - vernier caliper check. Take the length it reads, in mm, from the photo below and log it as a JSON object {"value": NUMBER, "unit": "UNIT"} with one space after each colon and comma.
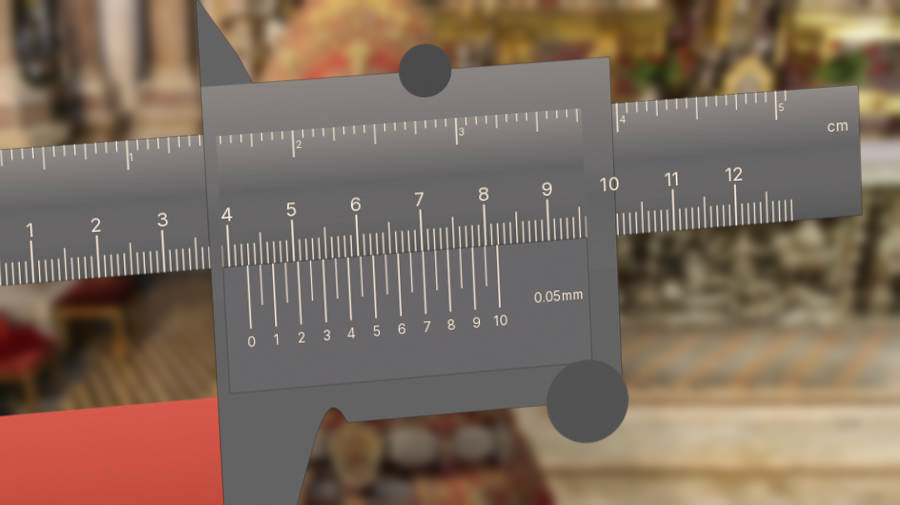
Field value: {"value": 42.8, "unit": "mm"}
